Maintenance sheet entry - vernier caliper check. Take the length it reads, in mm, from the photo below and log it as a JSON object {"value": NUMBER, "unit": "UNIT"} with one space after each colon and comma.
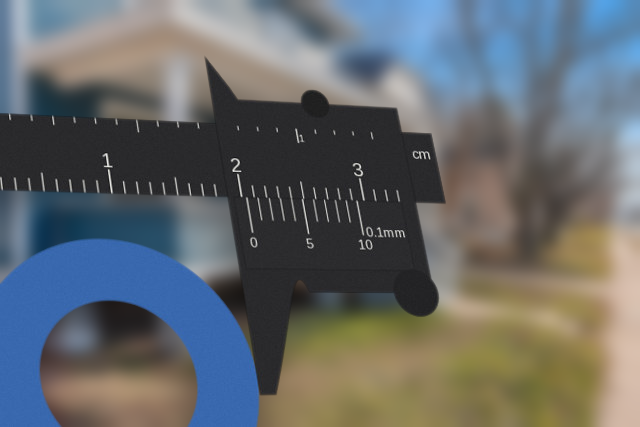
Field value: {"value": 20.4, "unit": "mm"}
